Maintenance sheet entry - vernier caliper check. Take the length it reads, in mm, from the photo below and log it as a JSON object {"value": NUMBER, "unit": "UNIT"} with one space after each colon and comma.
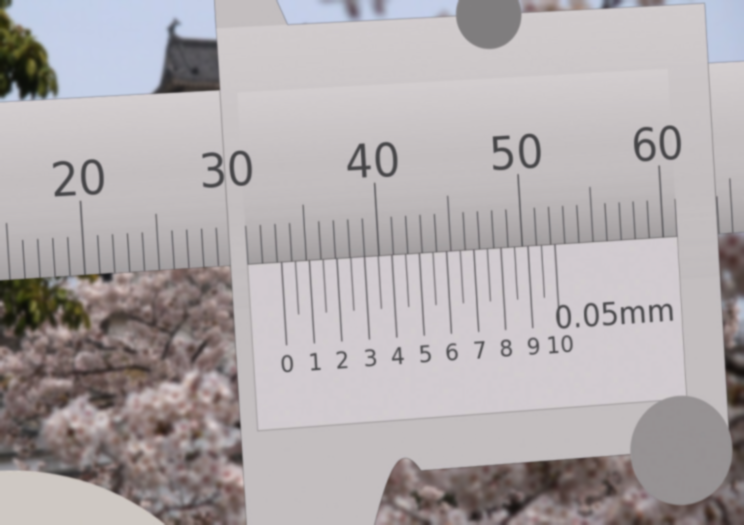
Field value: {"value": 33.3, "unit": "mm"}
